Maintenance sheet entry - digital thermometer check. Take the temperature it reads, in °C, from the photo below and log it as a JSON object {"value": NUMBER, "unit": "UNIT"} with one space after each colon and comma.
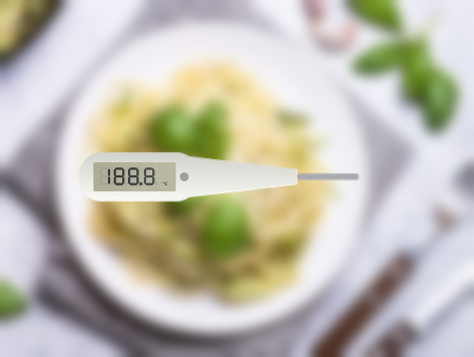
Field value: {"value": 188.8, "unit": "°C"}
